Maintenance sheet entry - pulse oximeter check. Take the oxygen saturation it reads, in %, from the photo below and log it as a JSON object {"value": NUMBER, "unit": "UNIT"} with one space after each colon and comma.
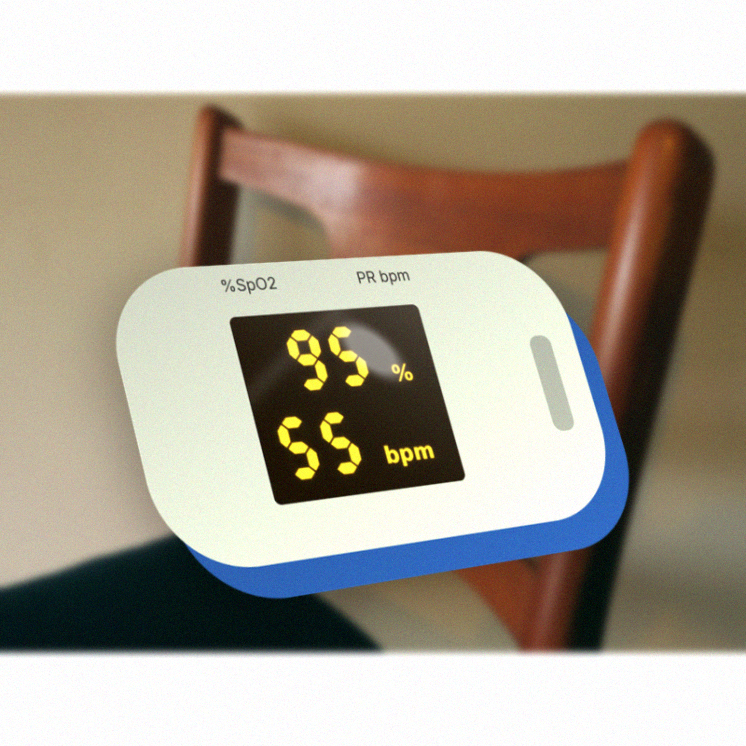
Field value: {"value": 95, "unit": "%"}
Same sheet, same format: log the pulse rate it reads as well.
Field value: {"value": 55, "unit": "bpm"}
